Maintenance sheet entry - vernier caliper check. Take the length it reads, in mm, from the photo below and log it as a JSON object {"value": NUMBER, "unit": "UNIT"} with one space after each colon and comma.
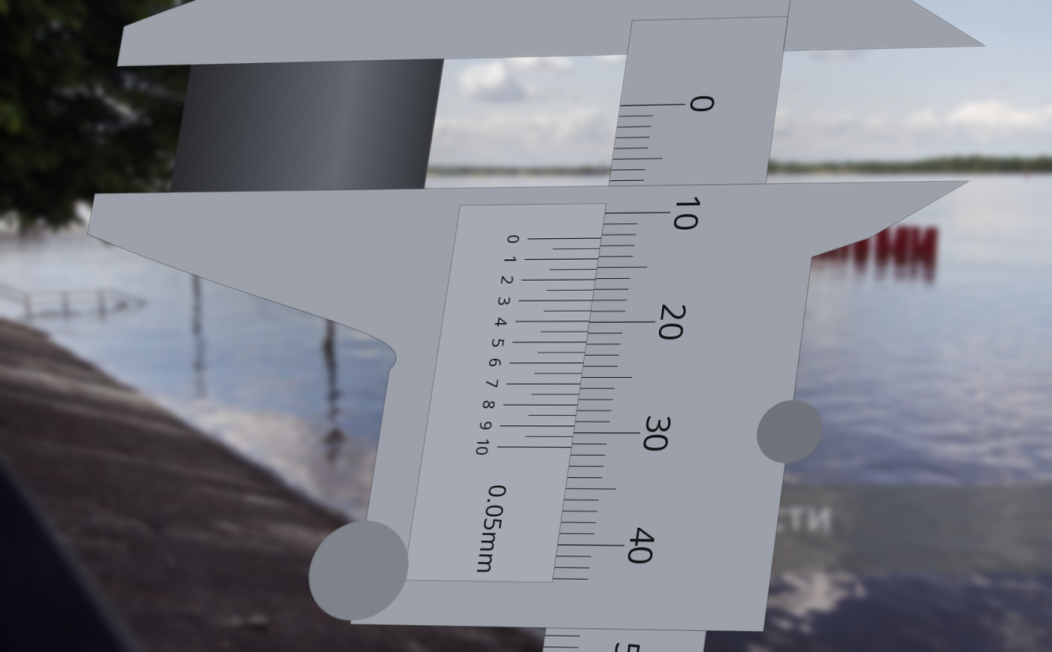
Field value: {"value": 12.3, "unit": "mm"}
